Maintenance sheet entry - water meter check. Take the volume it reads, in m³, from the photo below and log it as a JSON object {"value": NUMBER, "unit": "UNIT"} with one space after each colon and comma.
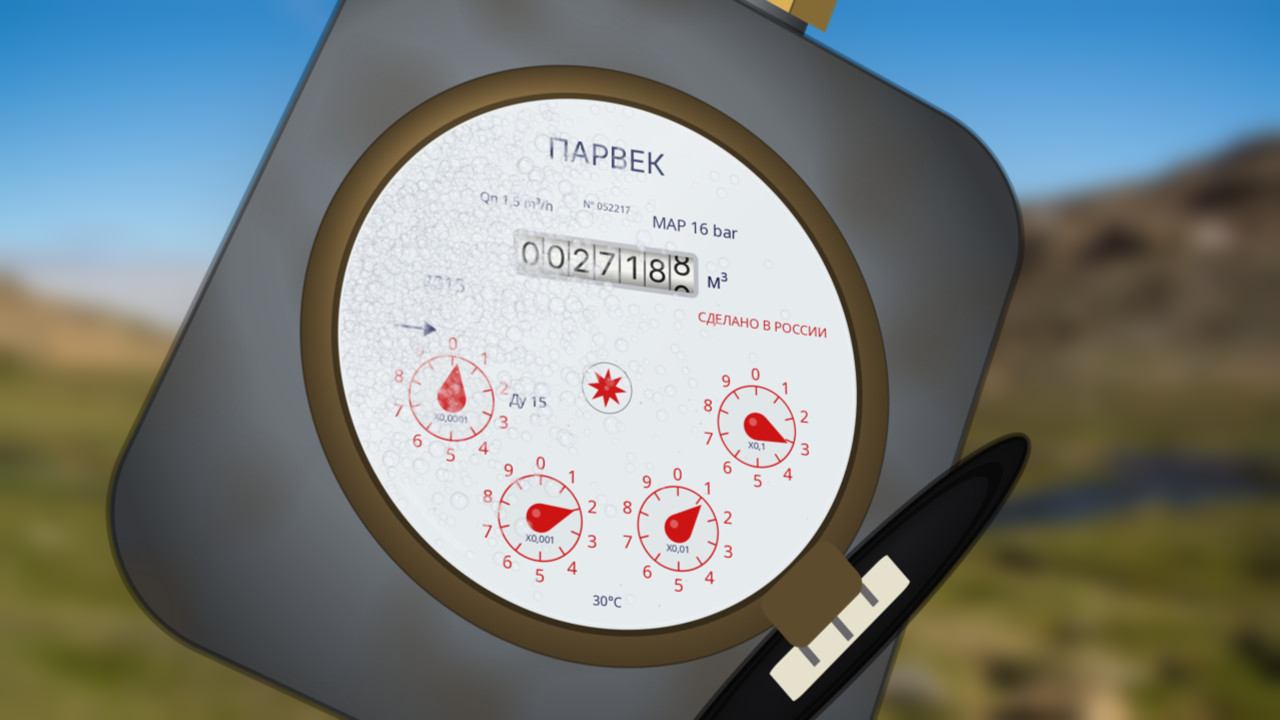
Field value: {"value": 27188.3120, "unit": "m³"}
